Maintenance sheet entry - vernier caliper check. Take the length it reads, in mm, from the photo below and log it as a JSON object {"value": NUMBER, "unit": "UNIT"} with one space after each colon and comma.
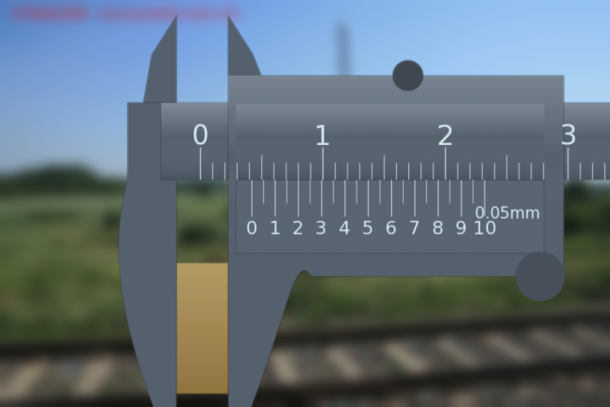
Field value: {"value": 4.2, "unit": "mm"}
